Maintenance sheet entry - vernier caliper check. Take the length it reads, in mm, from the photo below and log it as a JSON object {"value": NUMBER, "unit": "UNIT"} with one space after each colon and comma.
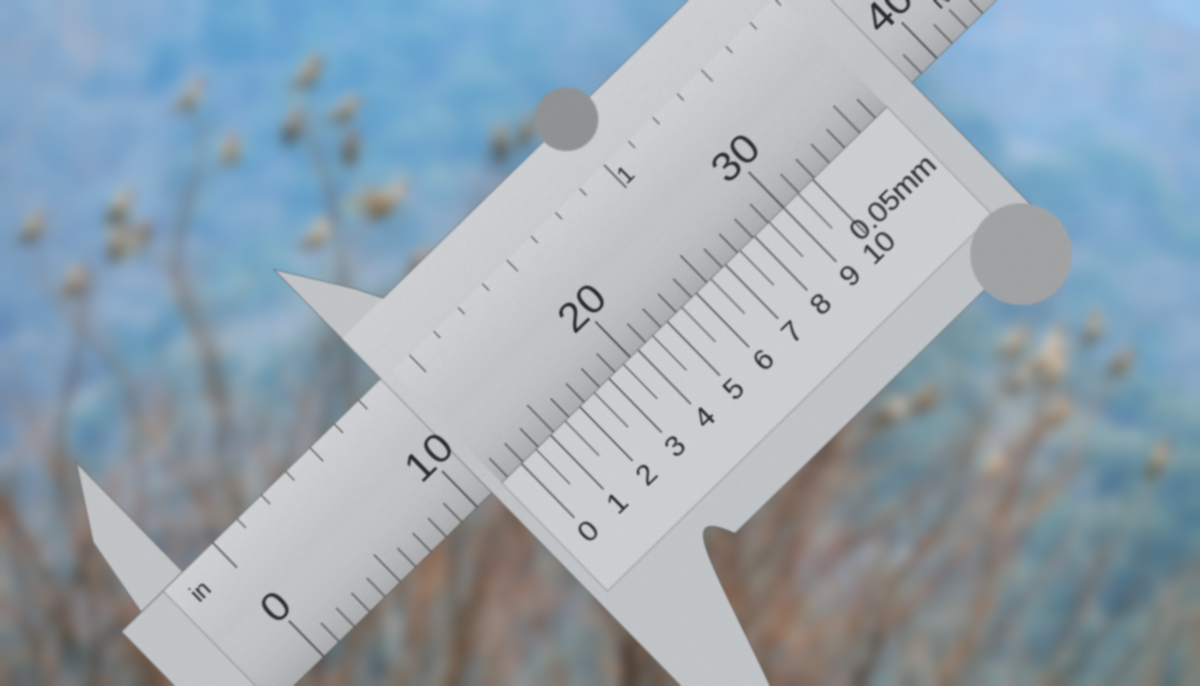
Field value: {"value": 12.9, "unit": "mm"}
